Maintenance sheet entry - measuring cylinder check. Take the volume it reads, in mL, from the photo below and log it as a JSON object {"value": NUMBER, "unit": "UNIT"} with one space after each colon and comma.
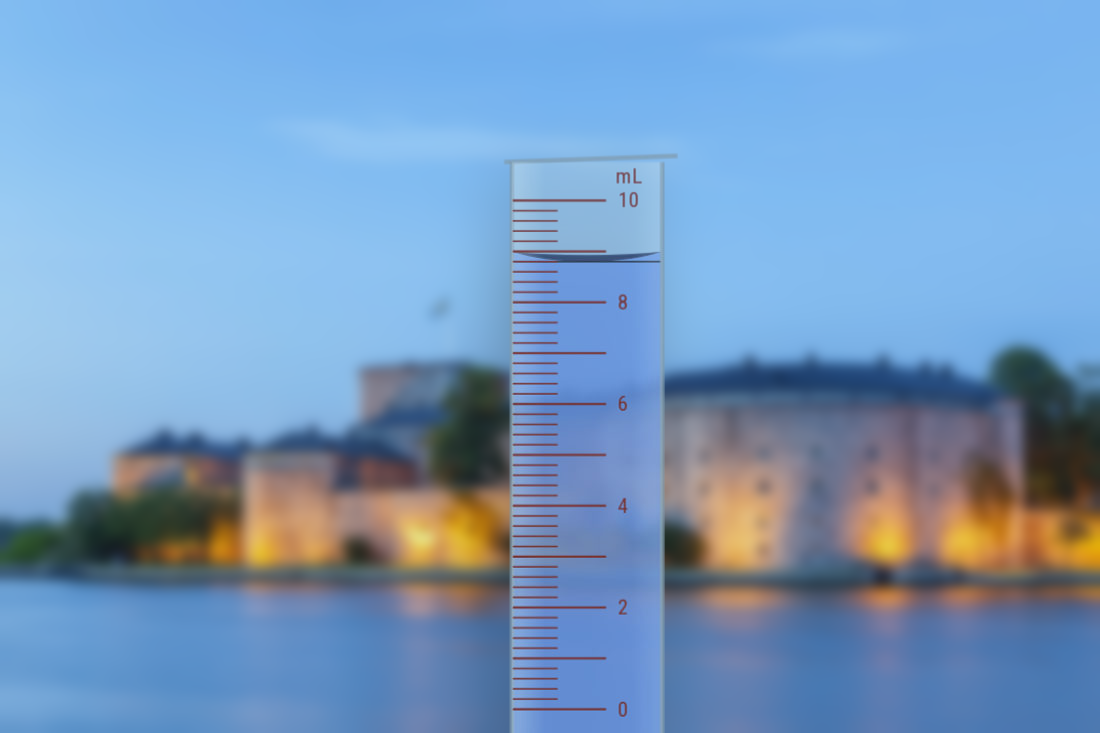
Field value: {"value": 8.8, "unit": "mL"}
